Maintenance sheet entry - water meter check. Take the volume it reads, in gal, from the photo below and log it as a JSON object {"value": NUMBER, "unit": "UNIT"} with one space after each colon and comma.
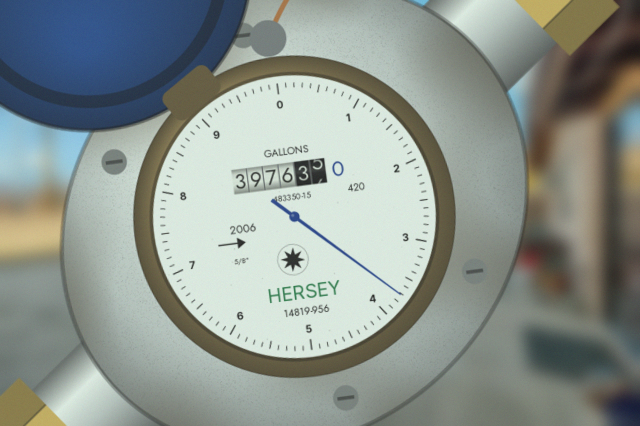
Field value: {"value": 3976353.7, "unit": "gal"}
